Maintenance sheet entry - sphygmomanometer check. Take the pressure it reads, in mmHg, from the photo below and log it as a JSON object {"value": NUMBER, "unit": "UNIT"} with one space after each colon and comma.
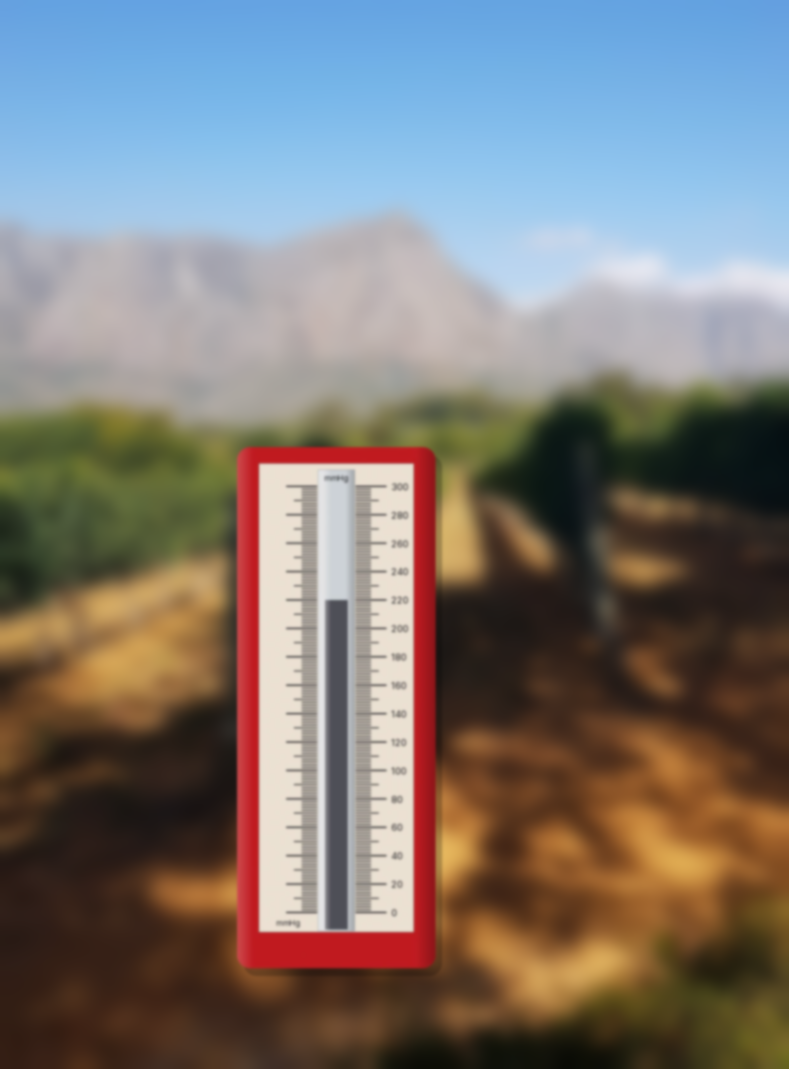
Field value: {"value": 220, "unit": "mmHg"}
